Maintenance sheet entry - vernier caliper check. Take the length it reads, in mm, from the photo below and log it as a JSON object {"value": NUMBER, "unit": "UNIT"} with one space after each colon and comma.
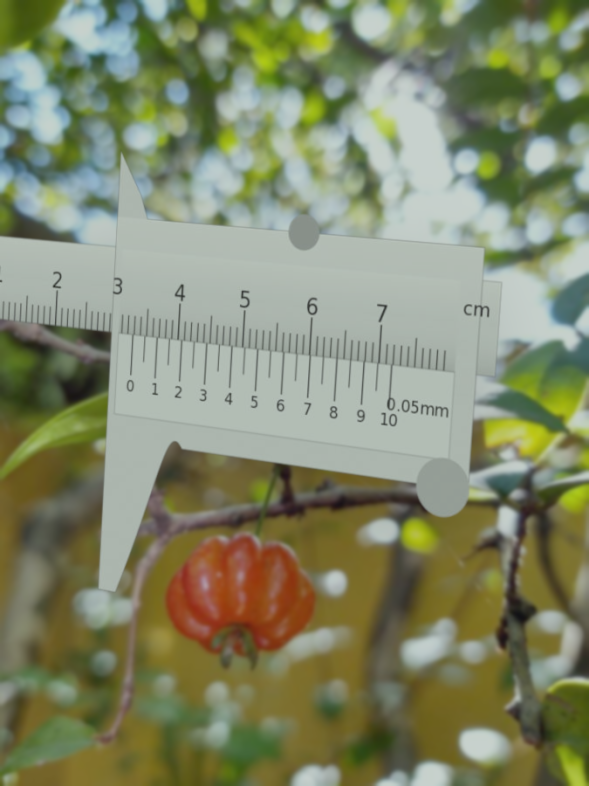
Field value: {"value": 32.8, "unit": "mm"}
